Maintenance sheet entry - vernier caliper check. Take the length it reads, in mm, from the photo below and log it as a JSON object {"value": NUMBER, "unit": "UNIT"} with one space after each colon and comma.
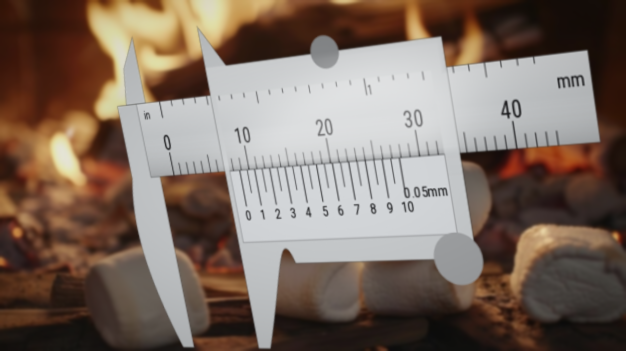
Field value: {"value": 8.8, "unit": "mm"}
